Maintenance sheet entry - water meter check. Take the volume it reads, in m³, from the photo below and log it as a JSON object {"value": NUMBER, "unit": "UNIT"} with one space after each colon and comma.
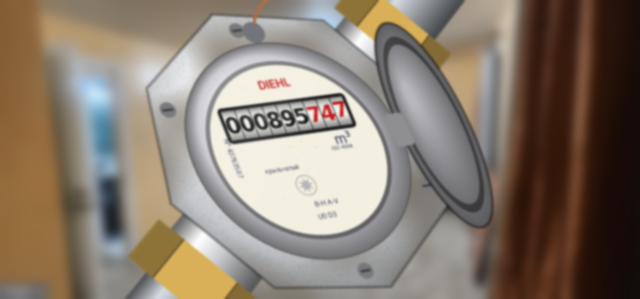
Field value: {"value": 895.747, "unit": "m³"}
